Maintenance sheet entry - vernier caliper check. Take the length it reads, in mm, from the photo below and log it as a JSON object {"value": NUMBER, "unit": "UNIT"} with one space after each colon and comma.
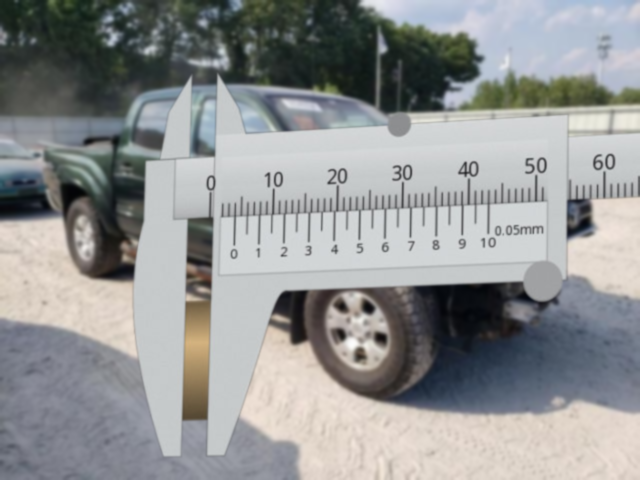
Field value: {"value": 4.0, "unit": "mm"}
